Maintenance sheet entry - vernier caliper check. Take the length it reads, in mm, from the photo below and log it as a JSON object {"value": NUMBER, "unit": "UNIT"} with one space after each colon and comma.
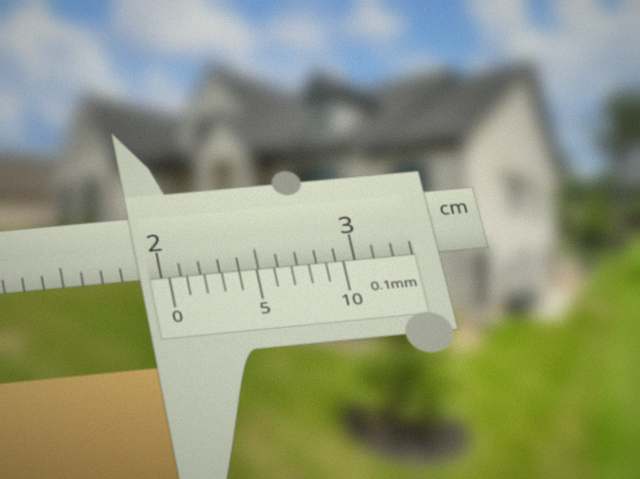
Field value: {"value": 20.4, "unit": "mm"}
